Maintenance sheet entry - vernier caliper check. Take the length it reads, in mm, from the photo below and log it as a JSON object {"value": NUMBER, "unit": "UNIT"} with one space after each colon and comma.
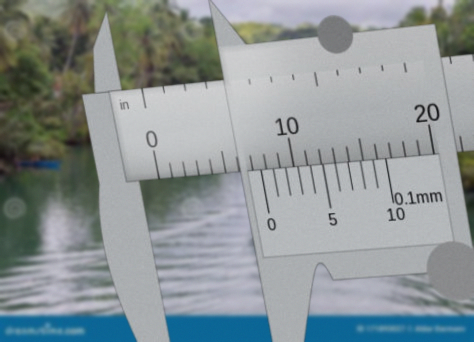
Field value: {"value": 7.6, "unit": "mm"}
